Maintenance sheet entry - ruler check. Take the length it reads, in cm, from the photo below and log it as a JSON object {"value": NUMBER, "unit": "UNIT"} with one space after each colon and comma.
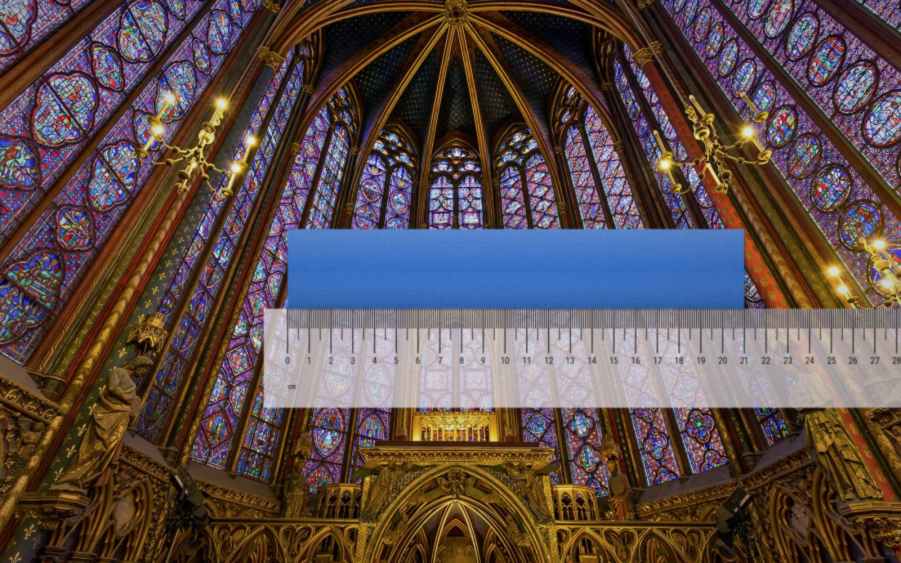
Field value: {"value": 21, "unit": "cm"}
